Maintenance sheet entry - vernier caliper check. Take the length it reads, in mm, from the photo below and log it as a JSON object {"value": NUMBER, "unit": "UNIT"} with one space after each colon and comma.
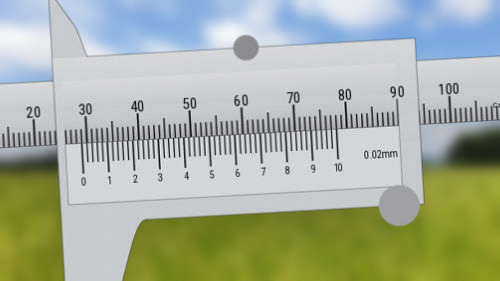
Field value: {"value": 29.0, "unit": "mm"}
